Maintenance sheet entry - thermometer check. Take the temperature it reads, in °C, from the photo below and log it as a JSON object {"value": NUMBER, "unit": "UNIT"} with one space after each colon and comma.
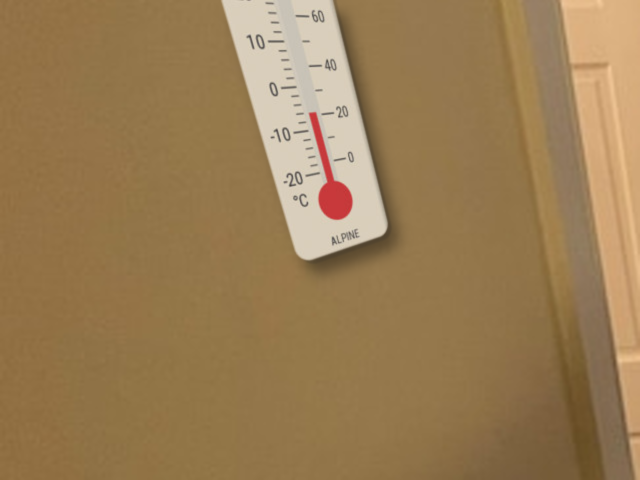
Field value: {"value": -6, "unit": "°C"}
